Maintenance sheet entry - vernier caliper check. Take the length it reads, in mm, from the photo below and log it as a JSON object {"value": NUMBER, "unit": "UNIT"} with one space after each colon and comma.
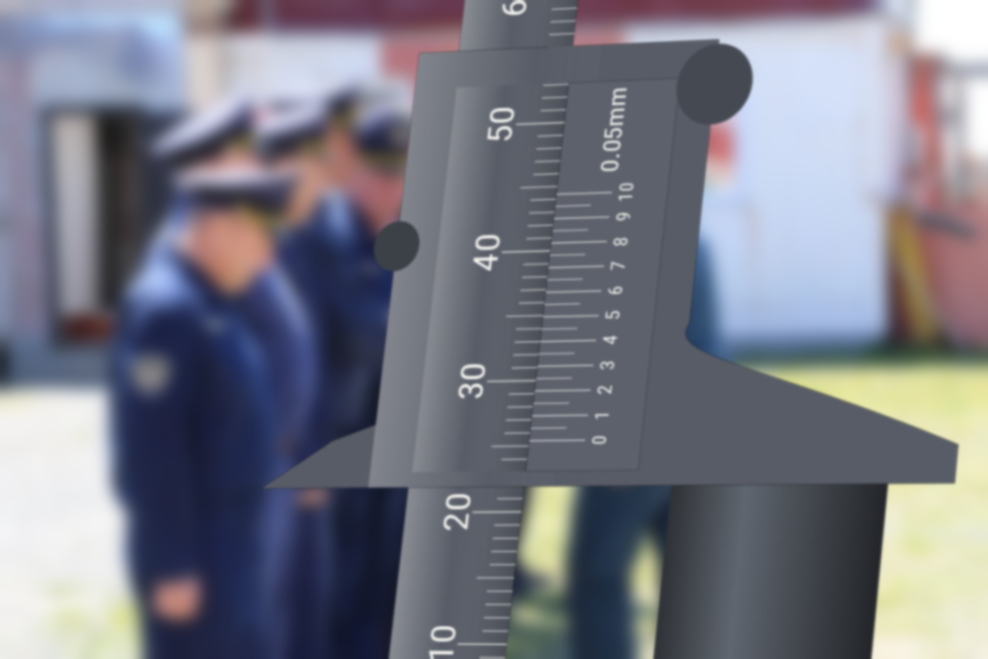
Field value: {"value": 25.4, "unit": "mm"}
